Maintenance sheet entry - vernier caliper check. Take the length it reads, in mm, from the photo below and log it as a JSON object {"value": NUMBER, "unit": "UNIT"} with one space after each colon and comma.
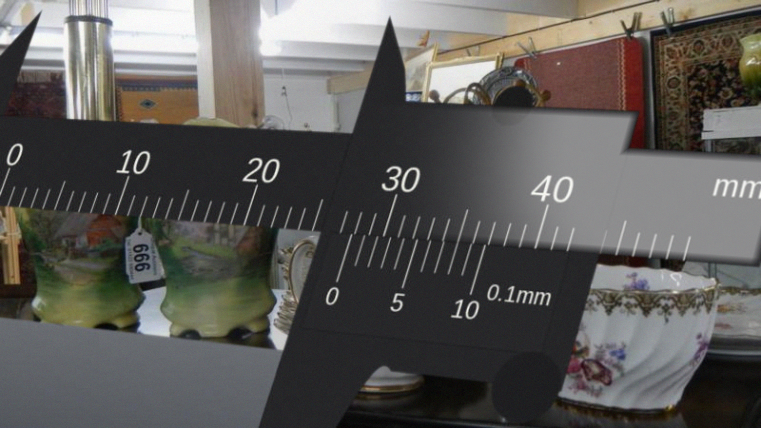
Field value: {"value": 27.8, "unit": "mm"}
